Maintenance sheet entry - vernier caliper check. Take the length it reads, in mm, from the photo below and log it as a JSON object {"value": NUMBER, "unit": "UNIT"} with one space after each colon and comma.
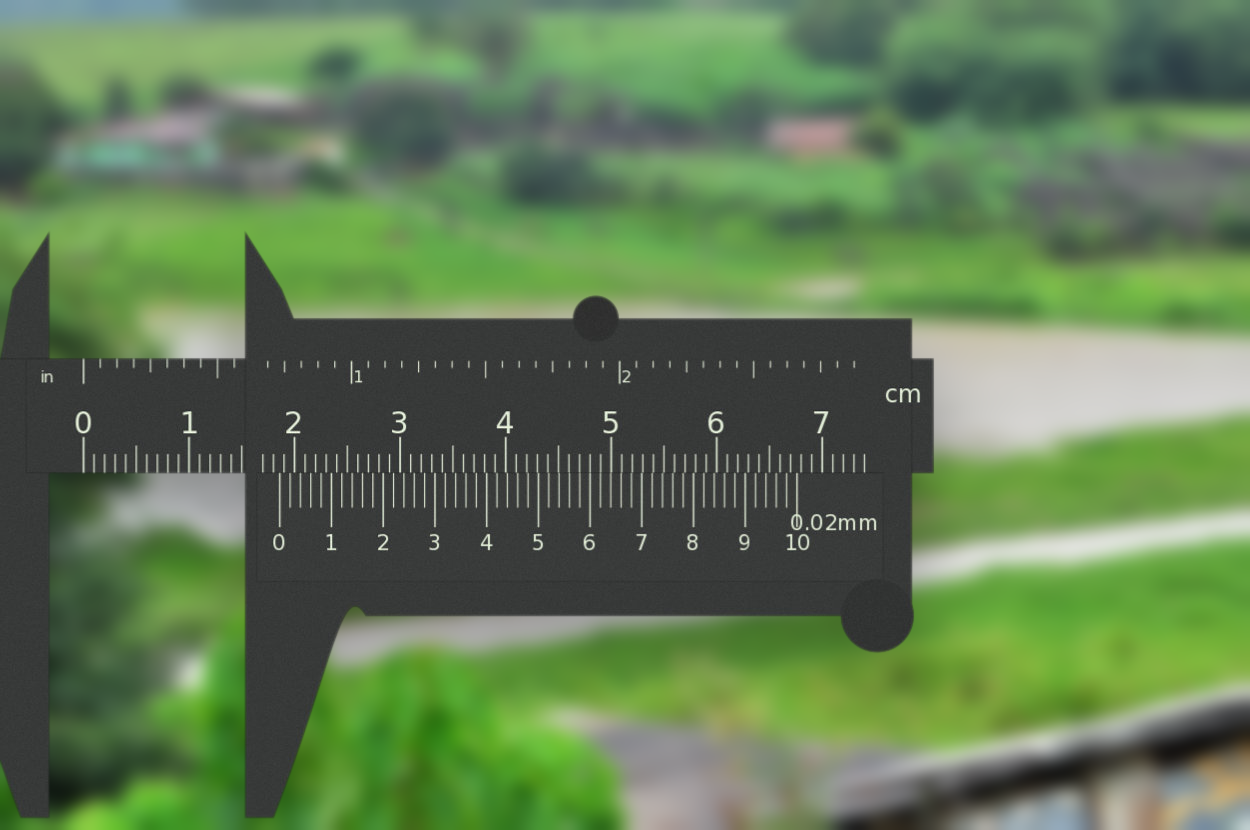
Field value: {"value": 18.6, "unit": "mm"}
